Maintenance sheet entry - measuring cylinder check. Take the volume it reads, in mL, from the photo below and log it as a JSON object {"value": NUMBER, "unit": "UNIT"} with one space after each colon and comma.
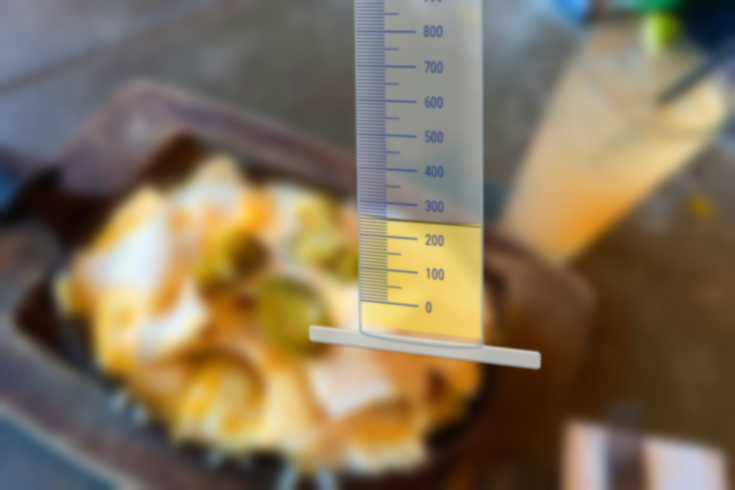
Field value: {"value": 250, "unit": "mL"}
